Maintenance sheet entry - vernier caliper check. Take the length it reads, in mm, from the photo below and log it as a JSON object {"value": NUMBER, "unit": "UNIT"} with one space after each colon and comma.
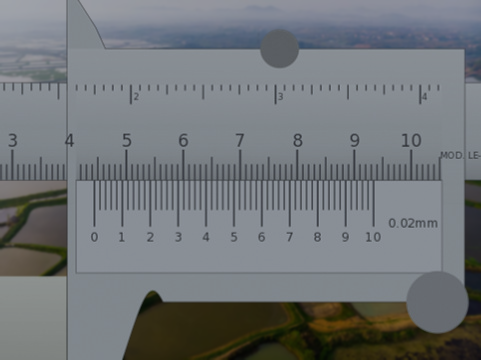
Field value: {"value": 44.4, "unit": "mm"}
